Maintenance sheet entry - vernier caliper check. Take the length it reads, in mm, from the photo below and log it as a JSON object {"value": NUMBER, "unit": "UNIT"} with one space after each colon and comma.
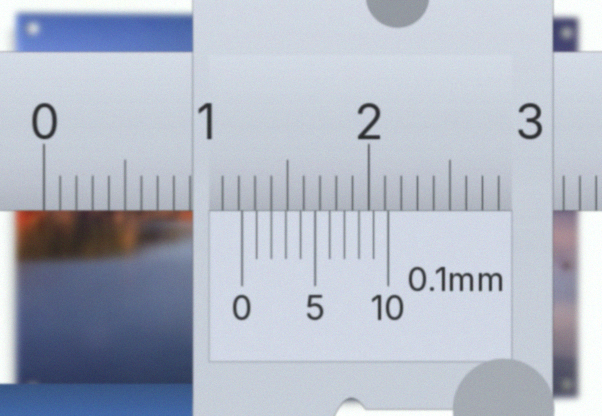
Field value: {"value": 12.2, "unit": "mm"}
